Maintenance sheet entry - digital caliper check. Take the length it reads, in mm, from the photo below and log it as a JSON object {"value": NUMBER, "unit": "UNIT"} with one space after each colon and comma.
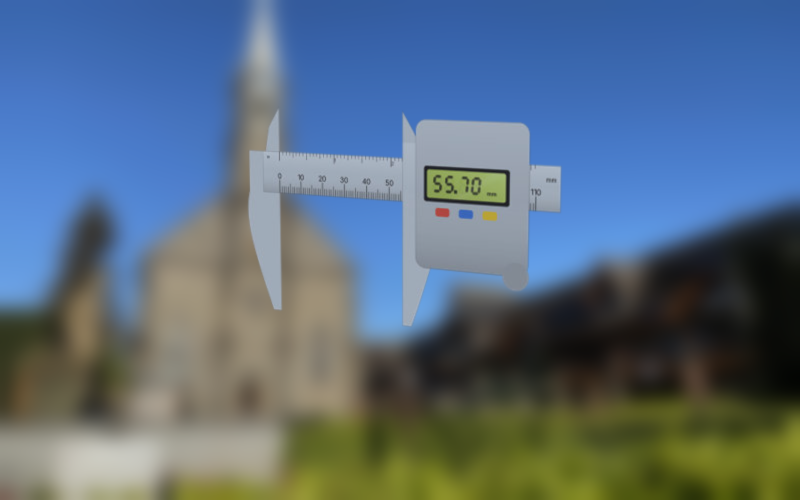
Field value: {"value": 55.70, "unit": "mm"}
